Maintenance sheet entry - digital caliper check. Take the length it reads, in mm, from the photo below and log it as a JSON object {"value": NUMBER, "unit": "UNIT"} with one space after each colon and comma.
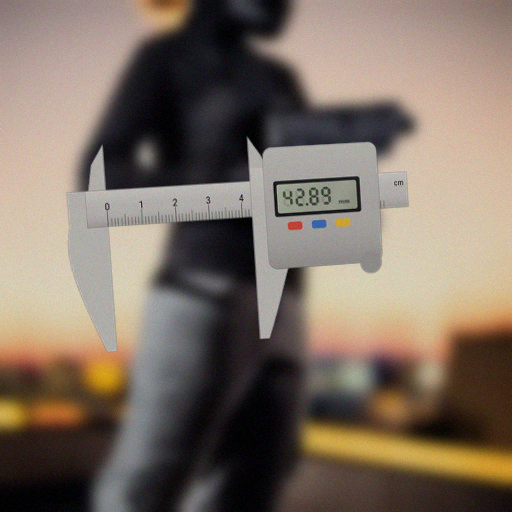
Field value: {"value": 42.89, "unit": "mm"}
